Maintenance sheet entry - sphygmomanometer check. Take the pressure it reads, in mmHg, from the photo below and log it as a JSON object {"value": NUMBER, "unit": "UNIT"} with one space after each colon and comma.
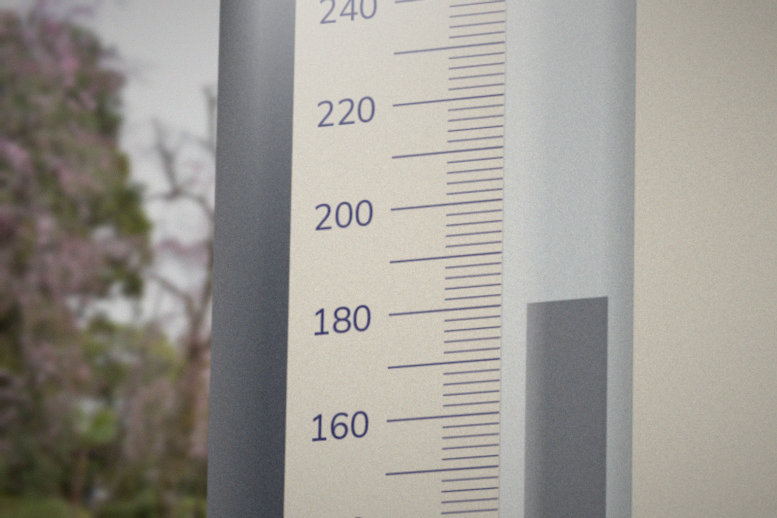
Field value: {"value": 180, "unit": "mmHg"}
